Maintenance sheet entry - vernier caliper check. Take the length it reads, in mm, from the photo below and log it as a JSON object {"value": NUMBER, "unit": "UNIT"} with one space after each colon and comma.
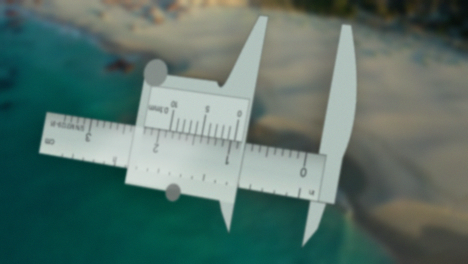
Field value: {"value": 9.5, "unit": "mm"}
